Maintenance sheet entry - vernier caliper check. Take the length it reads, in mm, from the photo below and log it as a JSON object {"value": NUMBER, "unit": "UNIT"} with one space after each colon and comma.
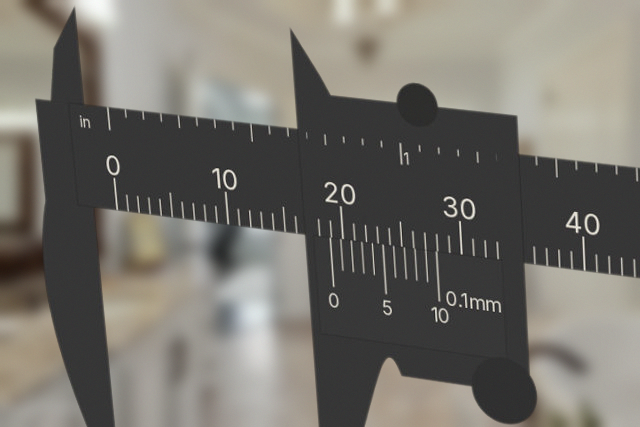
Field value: {"value": 18.9, "unit": "mm"}
